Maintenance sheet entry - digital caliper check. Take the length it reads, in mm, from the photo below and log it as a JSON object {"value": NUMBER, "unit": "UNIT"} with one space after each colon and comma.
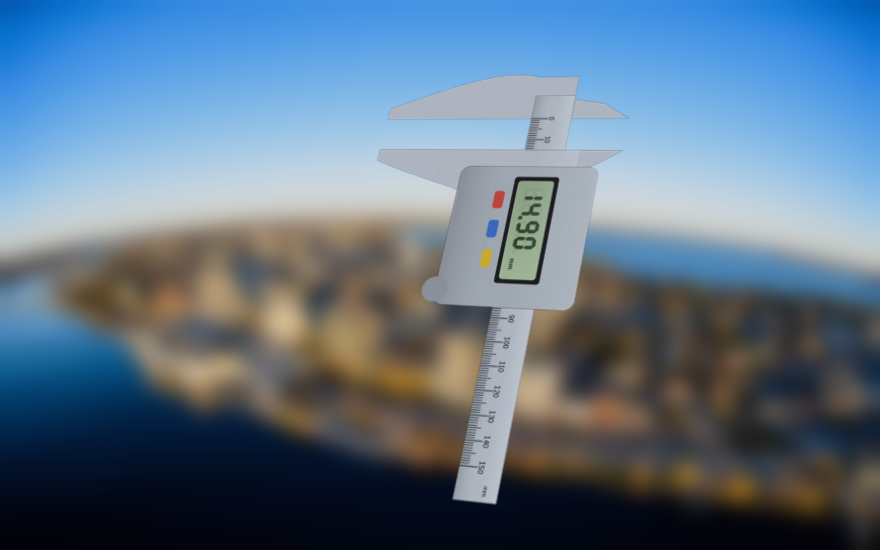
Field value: {"value": 14.90, "unit": "mm"}
